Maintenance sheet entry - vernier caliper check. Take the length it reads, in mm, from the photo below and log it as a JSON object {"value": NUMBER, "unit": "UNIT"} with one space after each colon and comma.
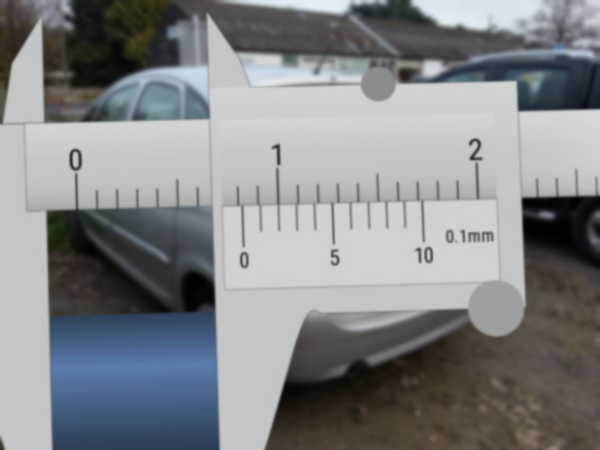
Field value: {"value": 8.2, "unit": "mm"}
